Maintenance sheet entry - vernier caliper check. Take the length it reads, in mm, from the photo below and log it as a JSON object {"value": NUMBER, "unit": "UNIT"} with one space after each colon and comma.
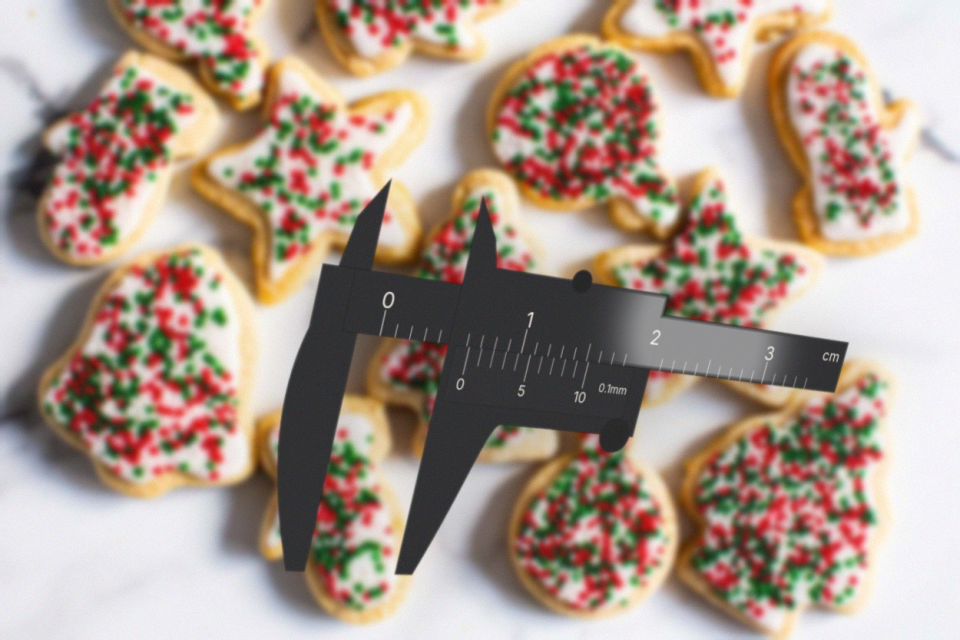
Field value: {"value": 6.2, "unit": "mm"}
